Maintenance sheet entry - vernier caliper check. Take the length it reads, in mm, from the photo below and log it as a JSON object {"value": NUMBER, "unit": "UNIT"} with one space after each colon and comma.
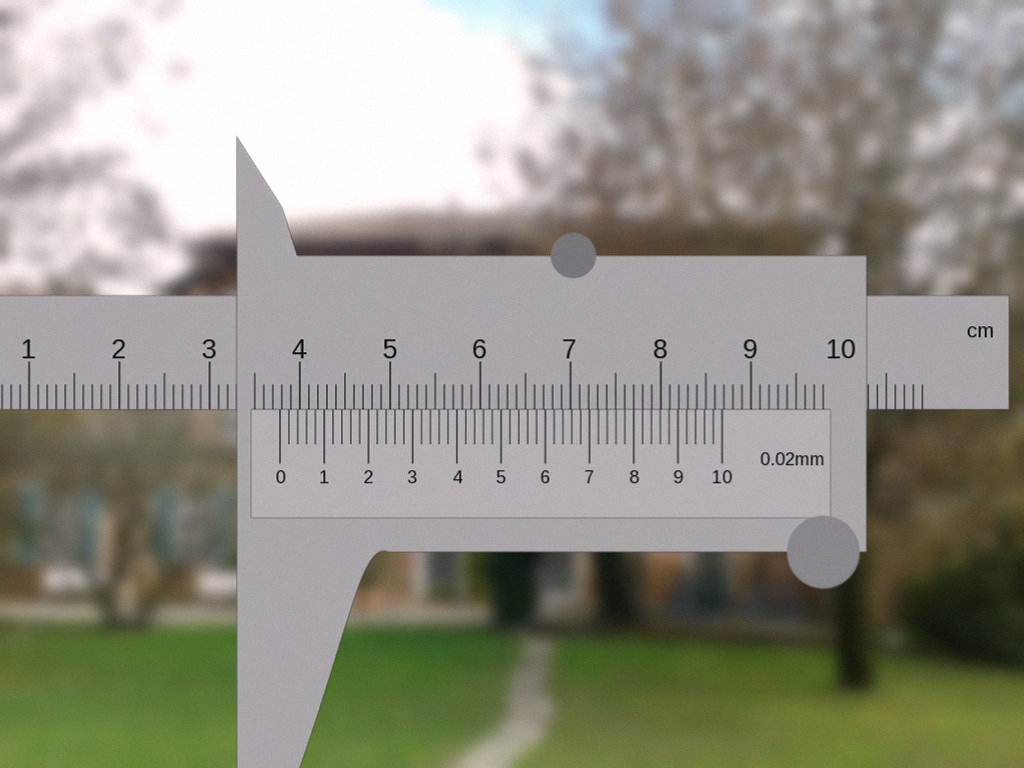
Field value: {"value": 37.8, "unit": "mm"}
